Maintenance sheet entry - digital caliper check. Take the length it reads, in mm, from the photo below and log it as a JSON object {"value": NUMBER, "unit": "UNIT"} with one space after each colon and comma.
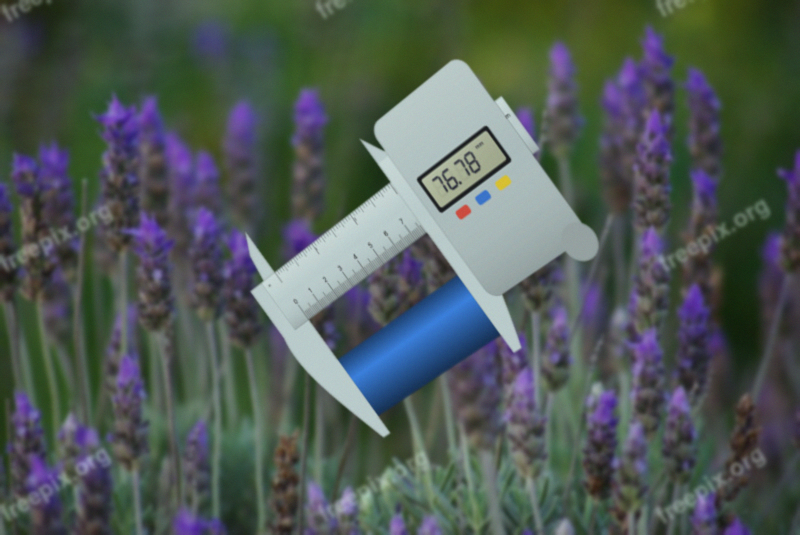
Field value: {"value": 76.78, "unit": "mm"}
